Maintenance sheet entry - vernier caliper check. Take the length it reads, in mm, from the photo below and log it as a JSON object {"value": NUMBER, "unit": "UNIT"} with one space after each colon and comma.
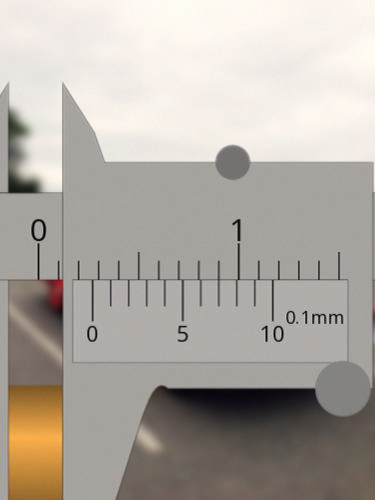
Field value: {"value": 2.7, "unit": "mm"}
